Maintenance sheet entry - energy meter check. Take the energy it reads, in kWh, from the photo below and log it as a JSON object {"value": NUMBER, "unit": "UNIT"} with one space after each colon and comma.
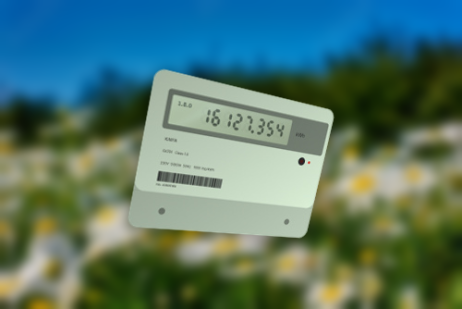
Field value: {"value": 16127.354, "unit": "kWh"}
